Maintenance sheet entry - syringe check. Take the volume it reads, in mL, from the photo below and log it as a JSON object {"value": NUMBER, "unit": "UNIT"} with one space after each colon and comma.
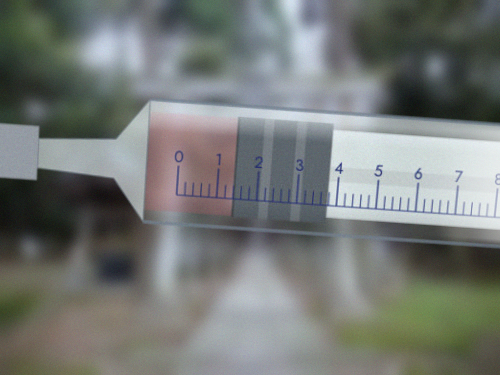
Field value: {"value": 1.4, "unit": "mL"}
